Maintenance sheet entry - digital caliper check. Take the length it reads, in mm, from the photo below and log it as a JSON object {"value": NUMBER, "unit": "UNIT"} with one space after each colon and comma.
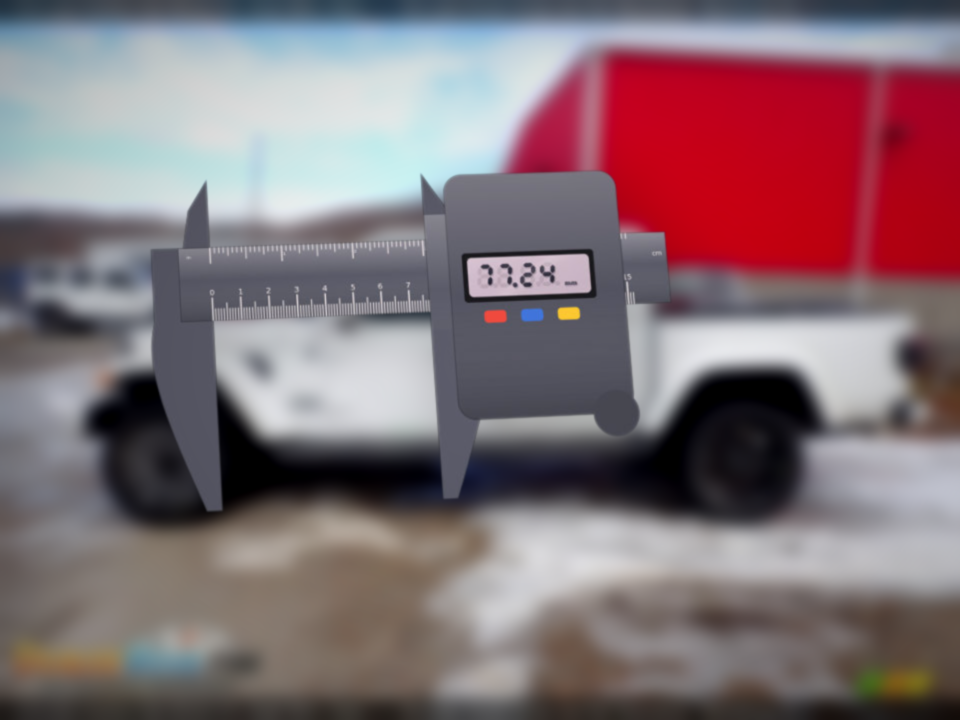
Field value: {"value": 77.24, "unit": "mm"}
